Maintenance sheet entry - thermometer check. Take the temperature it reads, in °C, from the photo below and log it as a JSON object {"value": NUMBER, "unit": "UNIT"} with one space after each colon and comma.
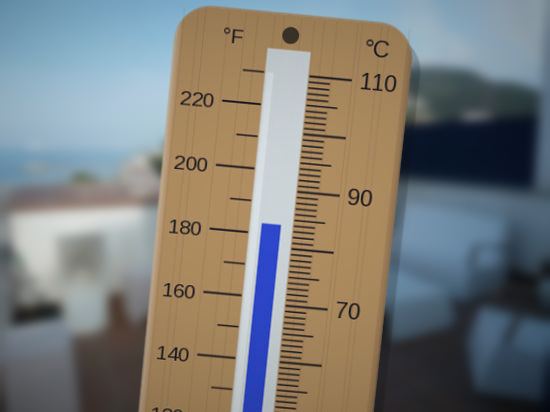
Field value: {"value": 84, "unit": "°C"}
